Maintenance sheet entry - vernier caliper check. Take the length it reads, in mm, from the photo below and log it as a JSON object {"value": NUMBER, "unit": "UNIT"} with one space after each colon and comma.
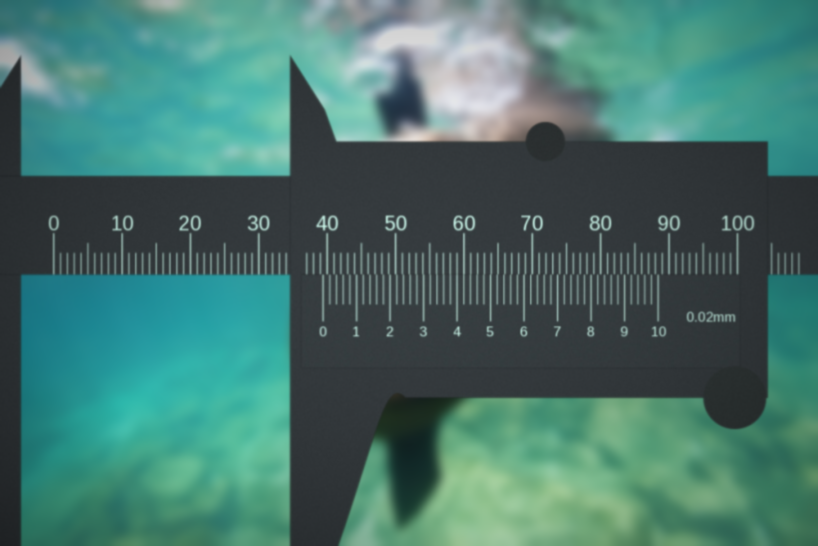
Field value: {"value": 39.4, "unit": "mm"}
